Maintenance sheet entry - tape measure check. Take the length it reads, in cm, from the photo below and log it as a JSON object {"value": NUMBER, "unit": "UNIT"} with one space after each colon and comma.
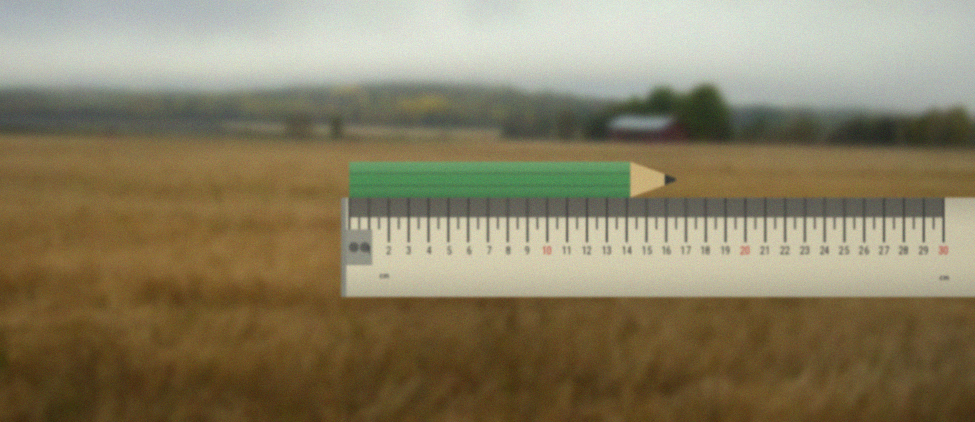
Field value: {"value": 16.5, "unit": "cm"}
